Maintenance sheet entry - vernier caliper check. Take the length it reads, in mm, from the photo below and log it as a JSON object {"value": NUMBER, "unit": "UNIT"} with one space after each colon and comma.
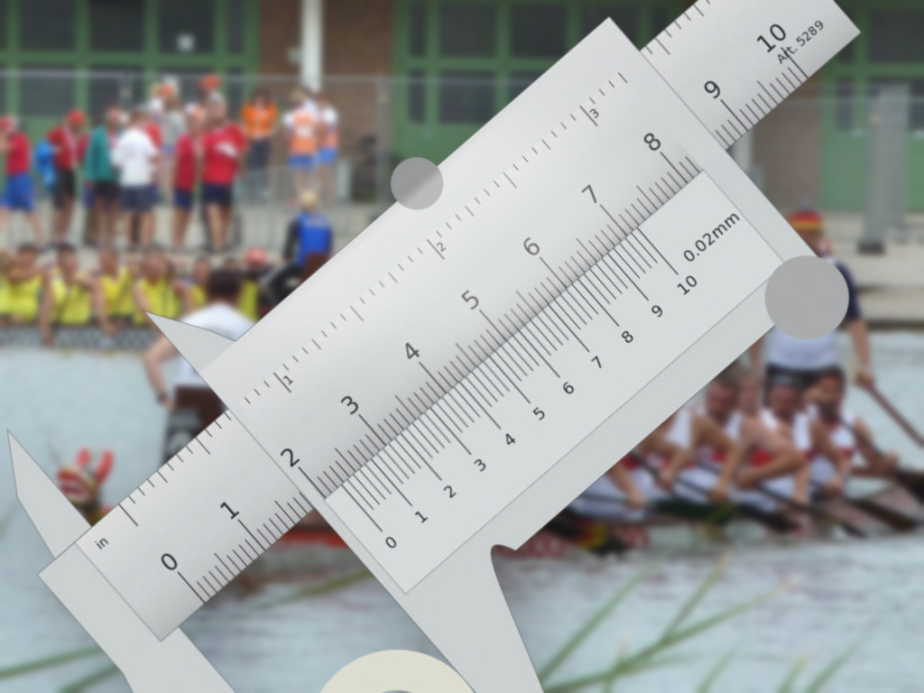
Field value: {"value": 22.6, "unit": "mm"}
